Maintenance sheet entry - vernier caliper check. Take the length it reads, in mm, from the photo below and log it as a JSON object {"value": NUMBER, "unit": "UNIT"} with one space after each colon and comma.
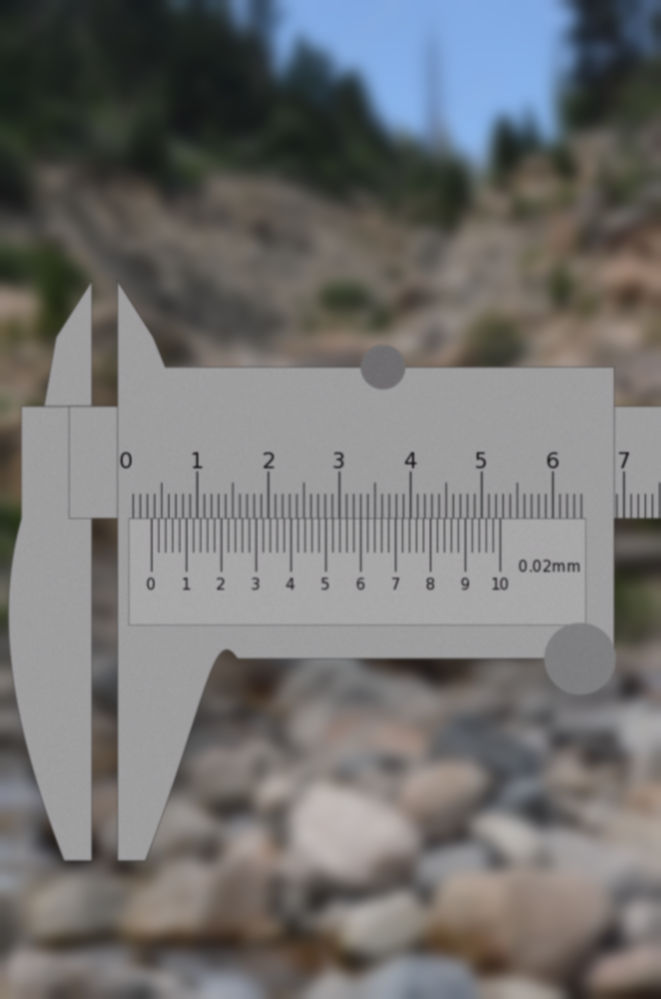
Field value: {"value": 3.6, "unit": "mm"}
